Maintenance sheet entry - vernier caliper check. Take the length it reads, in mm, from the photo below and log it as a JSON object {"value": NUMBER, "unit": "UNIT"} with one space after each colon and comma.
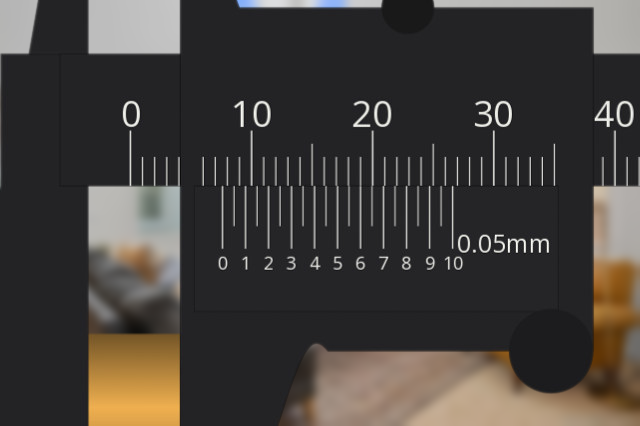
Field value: {"value": 7.6, "unit": "mm"}
